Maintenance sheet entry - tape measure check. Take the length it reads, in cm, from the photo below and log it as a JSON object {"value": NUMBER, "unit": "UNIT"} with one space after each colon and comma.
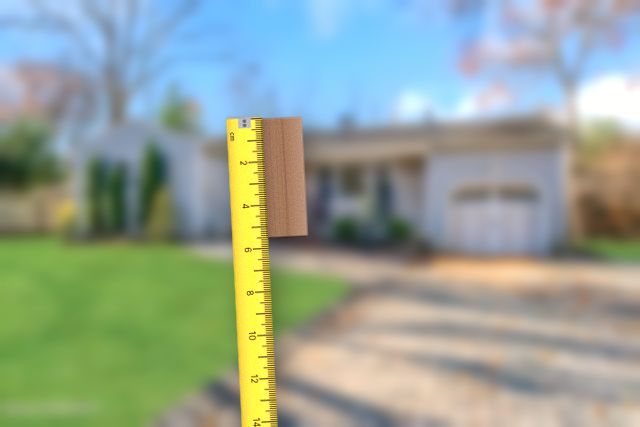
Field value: {"value": 5.5, "unit": "cm"}
